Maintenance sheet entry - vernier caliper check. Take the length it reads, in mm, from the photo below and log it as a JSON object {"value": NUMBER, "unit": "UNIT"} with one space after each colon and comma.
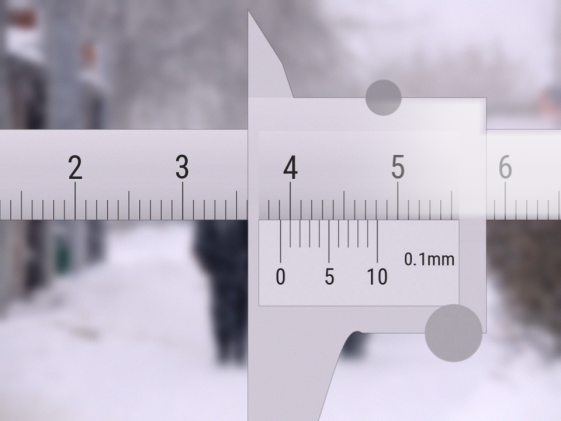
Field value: {"value": 39.1, "unit": "mm"}
